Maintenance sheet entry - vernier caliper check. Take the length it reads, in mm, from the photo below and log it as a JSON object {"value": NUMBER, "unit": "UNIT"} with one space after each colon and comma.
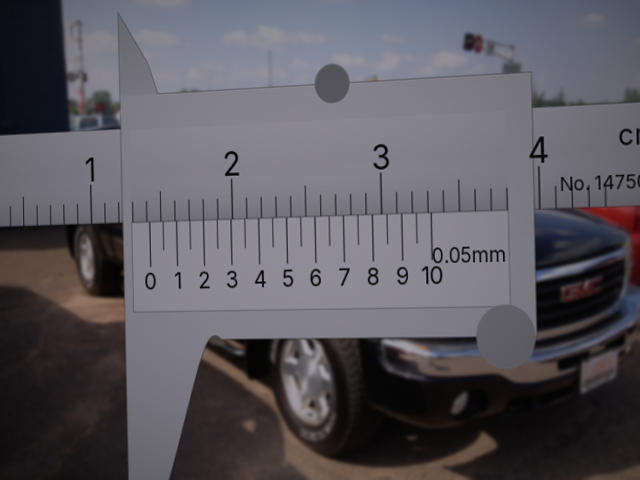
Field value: {"value": 14.2, "unit": "mm"}
